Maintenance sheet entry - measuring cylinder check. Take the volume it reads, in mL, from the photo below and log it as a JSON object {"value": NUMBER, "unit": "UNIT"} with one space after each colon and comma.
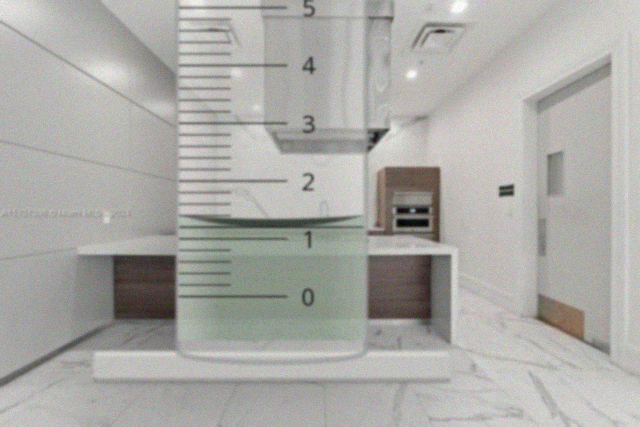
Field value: {"value": 1.2, "unit": "mL"}
